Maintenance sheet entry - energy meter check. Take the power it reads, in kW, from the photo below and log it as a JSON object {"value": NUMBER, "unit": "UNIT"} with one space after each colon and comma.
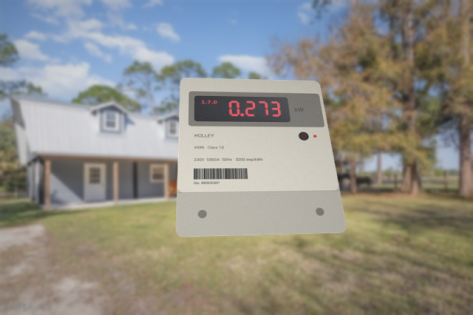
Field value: {"value": 0.273, "unit": "kW"}
